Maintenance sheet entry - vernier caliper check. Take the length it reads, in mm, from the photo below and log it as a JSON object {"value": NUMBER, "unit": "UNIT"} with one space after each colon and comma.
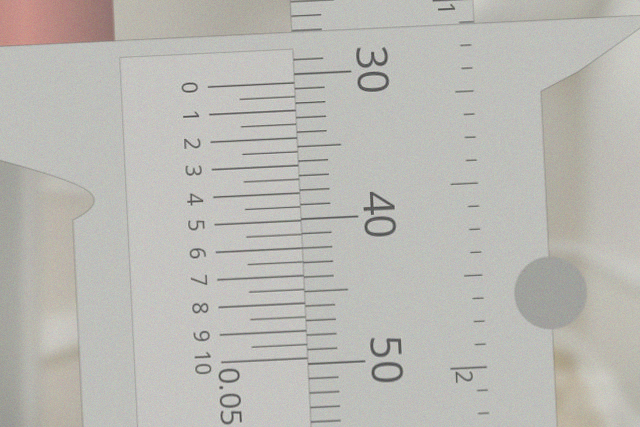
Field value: {"value": 30.6, "unit": "mm"}
